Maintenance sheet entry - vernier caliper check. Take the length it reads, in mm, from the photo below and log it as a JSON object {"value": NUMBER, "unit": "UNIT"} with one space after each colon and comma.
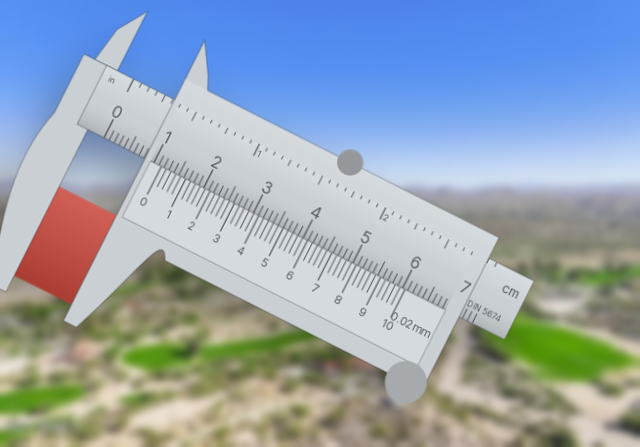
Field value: {"value": 11.5, "unit": "mm"}
